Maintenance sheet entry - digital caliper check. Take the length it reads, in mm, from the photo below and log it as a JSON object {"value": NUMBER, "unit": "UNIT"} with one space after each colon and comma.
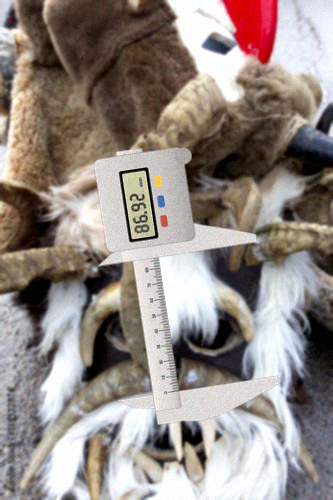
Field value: {"value": 86.92, "unit": "mm"}
